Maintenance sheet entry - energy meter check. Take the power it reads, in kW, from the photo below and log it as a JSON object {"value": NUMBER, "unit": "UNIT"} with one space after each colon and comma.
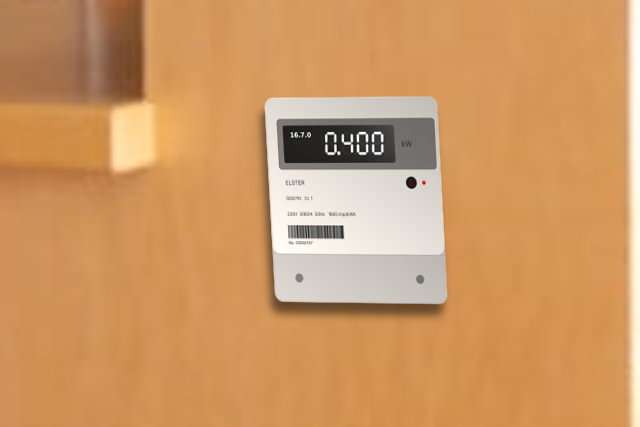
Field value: {"value": 0.400, "unit": "kW"}
